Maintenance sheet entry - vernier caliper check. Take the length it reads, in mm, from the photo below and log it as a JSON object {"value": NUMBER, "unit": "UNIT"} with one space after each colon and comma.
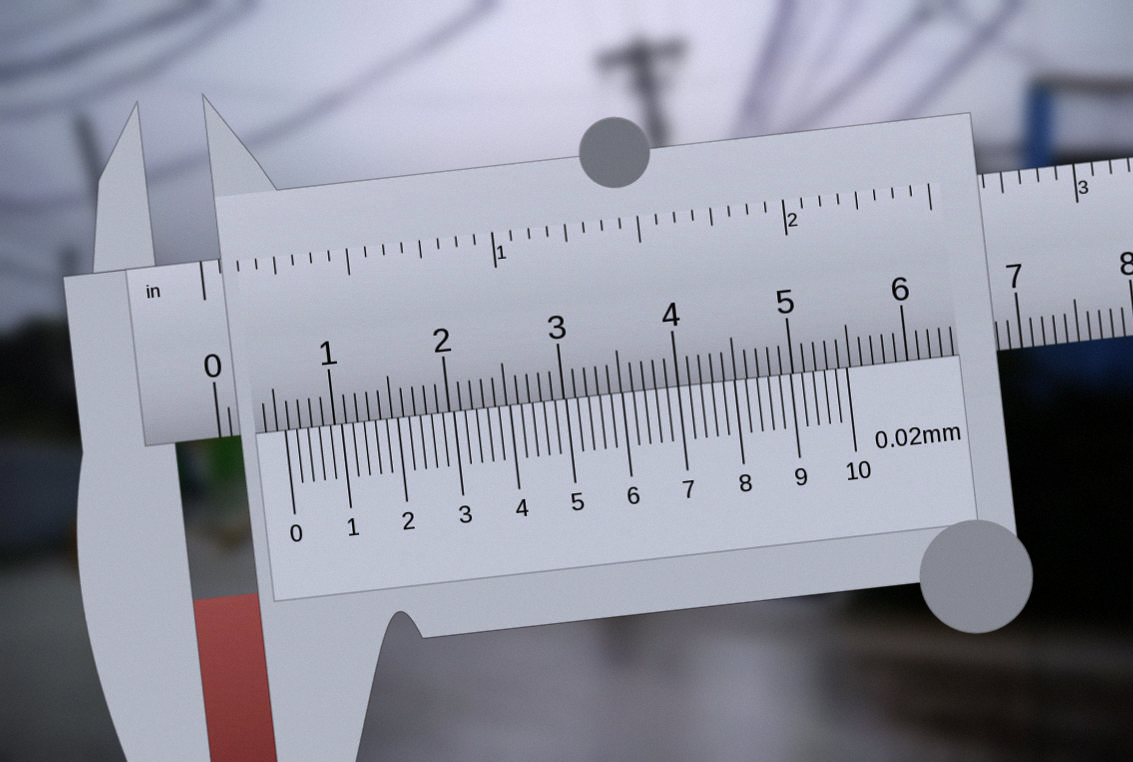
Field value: {"value": 5.7, "unit": "mm"}
